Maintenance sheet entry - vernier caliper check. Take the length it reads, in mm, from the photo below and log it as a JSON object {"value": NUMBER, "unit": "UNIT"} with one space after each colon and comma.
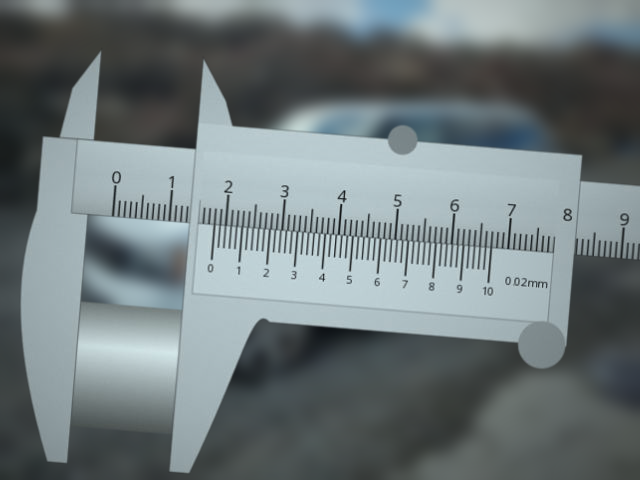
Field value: {"value": 18.0, "unit": "mm"}
